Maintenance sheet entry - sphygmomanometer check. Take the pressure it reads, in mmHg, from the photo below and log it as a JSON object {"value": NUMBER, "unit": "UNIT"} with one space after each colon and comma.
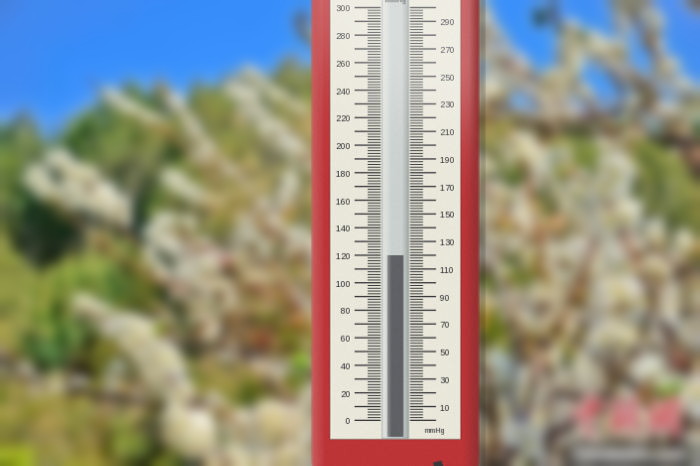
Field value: {"value": 120, "unit": "mmHg"}
